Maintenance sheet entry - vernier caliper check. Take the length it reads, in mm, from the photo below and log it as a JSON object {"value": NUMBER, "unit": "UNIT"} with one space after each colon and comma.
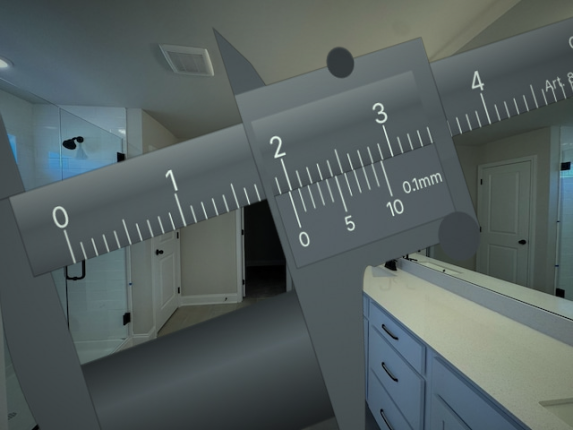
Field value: {"value": 19.8, "unit": "mm"}
